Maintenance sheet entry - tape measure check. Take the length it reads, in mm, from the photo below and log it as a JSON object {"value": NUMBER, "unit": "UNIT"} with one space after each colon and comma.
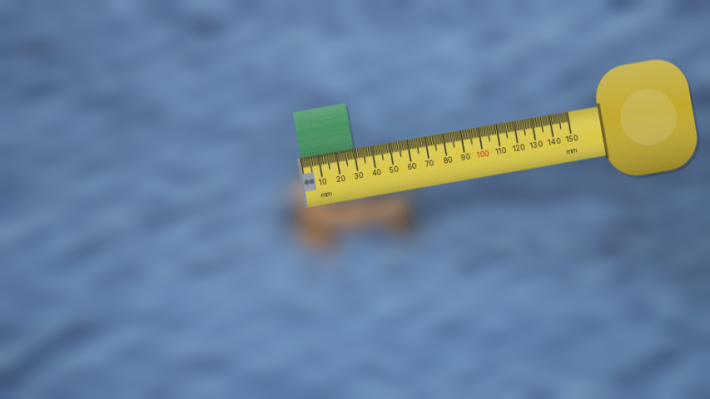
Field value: {"value": 30, "unit": "mm"}
